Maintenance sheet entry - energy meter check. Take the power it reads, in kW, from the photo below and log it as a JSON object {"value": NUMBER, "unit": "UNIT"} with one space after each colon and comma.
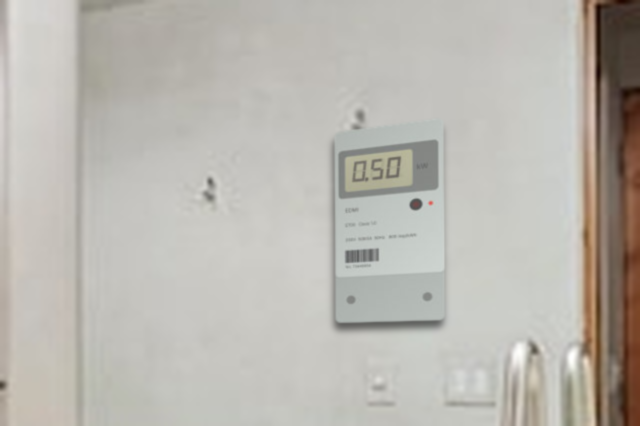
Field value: {"value": 0.50, "unit": "kW"}
